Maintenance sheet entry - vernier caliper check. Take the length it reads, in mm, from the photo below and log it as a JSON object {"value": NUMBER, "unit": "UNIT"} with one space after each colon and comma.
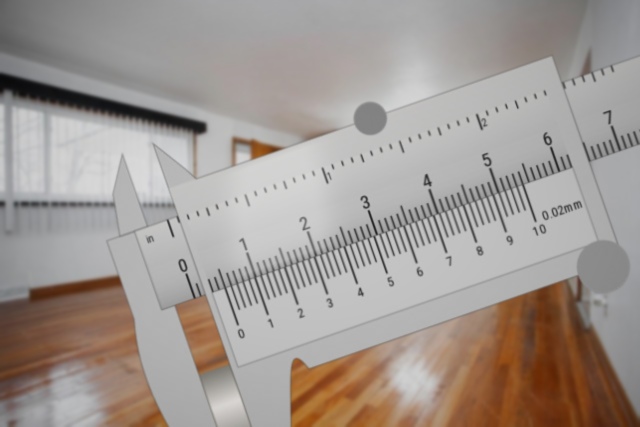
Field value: {"value": 5.0, "unit": "mm"}
